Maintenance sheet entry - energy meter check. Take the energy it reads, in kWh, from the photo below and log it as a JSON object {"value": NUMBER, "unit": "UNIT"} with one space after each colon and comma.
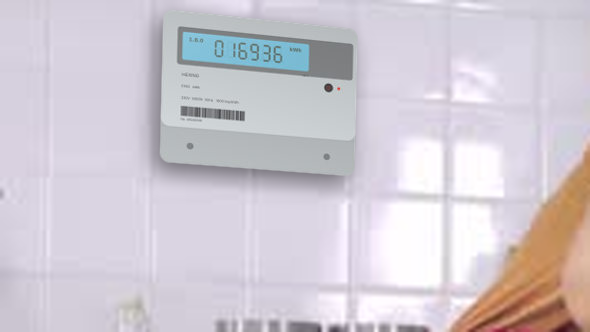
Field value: {"value": 16936, "unit": "kWh"}
